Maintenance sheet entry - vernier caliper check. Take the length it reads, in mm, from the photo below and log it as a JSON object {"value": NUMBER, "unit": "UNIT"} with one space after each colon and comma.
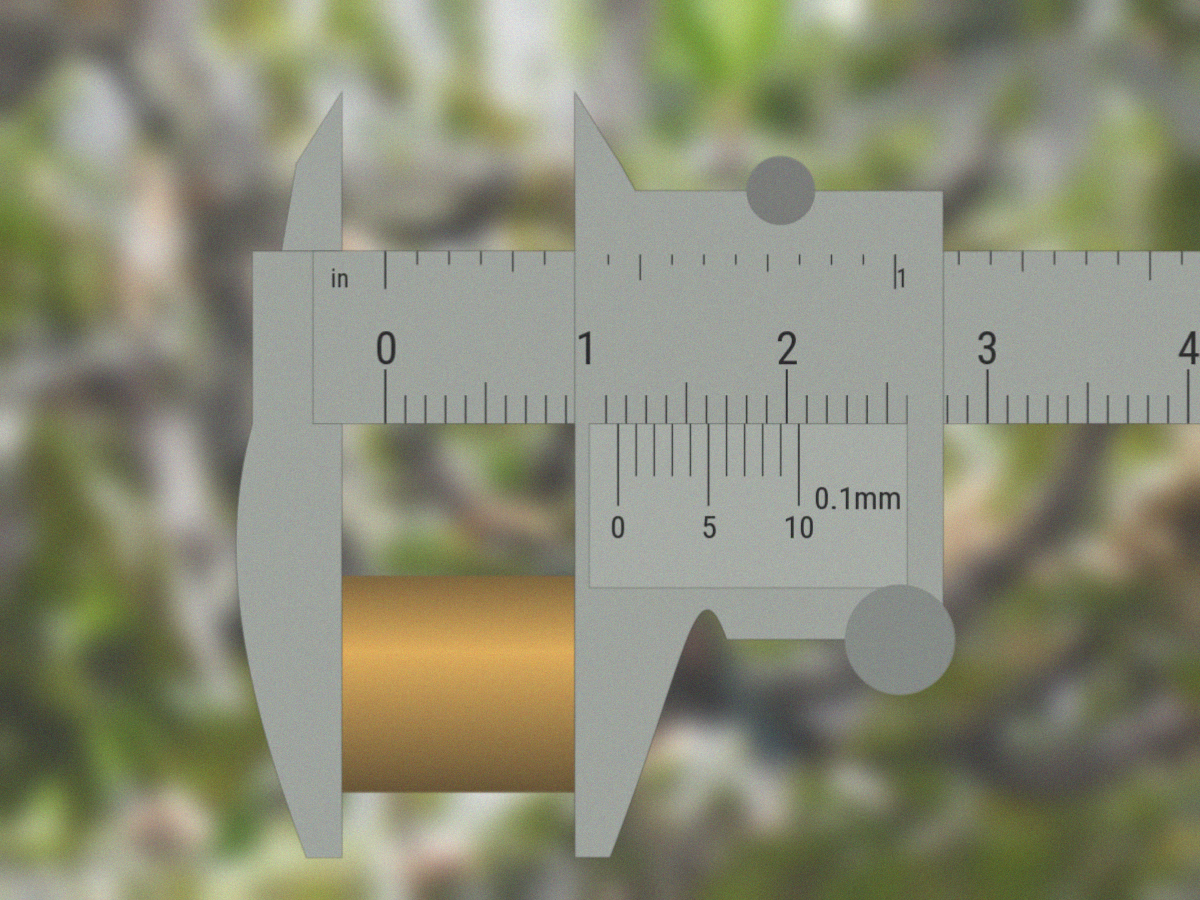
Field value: {"value": 11.6, "unit": "mm"}
